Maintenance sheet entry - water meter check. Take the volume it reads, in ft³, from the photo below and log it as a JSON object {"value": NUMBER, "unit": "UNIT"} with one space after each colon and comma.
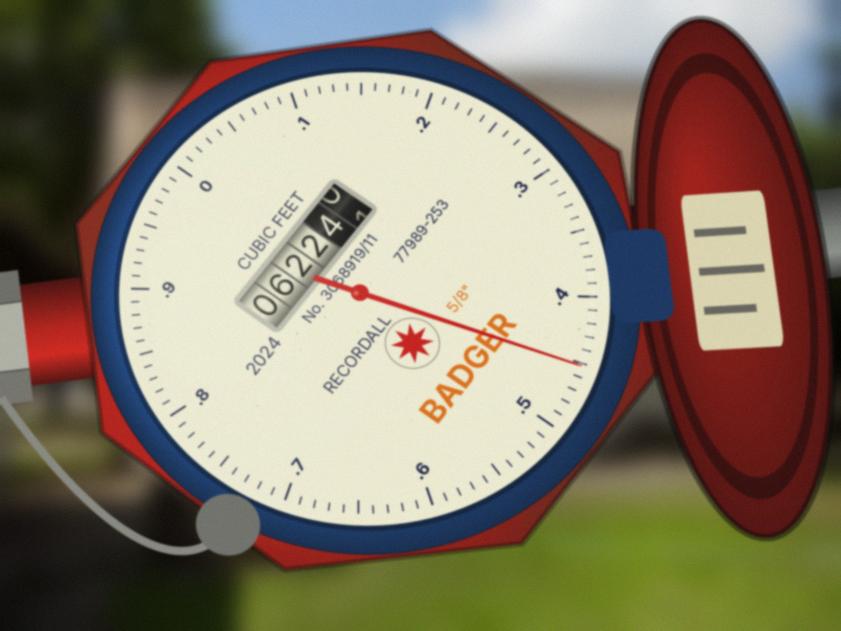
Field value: {"value": 62240.45, "unit": "ft³"}
